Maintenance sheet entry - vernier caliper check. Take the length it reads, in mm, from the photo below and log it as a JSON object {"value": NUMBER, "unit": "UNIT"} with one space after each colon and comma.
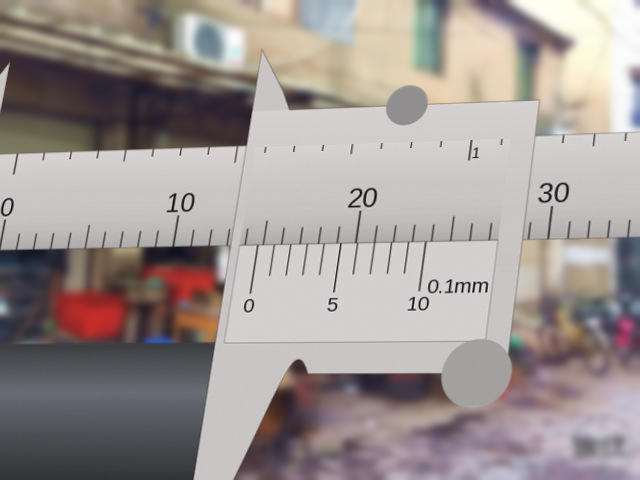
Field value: {"value": 14.7, "unit": "mm"}
